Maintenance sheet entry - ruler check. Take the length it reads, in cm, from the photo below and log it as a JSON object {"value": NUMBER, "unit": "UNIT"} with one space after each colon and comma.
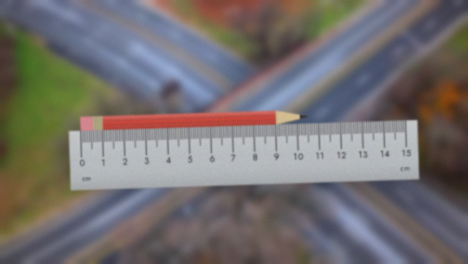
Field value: {"value": 10.5, "unit": "cm"}
